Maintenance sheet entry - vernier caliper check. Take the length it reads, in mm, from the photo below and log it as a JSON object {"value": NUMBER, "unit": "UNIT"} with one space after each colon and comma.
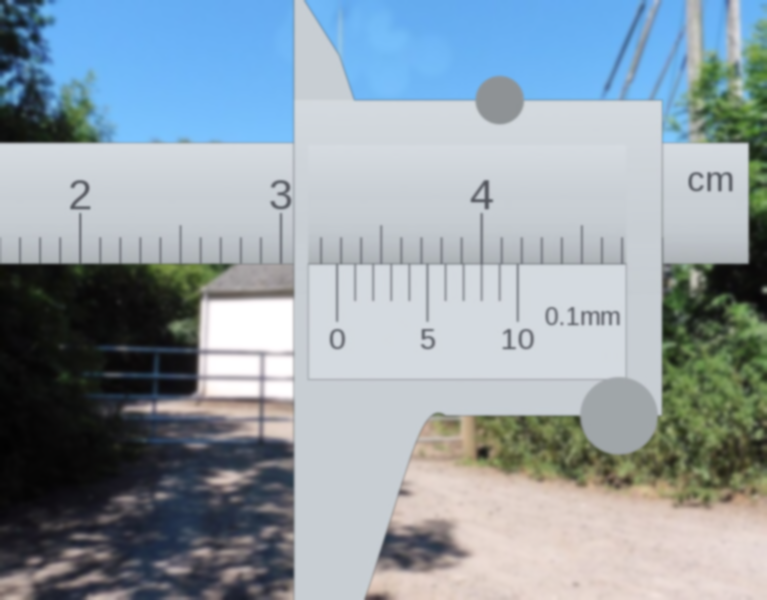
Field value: {"value": 32.8, "unit": "mm"}
